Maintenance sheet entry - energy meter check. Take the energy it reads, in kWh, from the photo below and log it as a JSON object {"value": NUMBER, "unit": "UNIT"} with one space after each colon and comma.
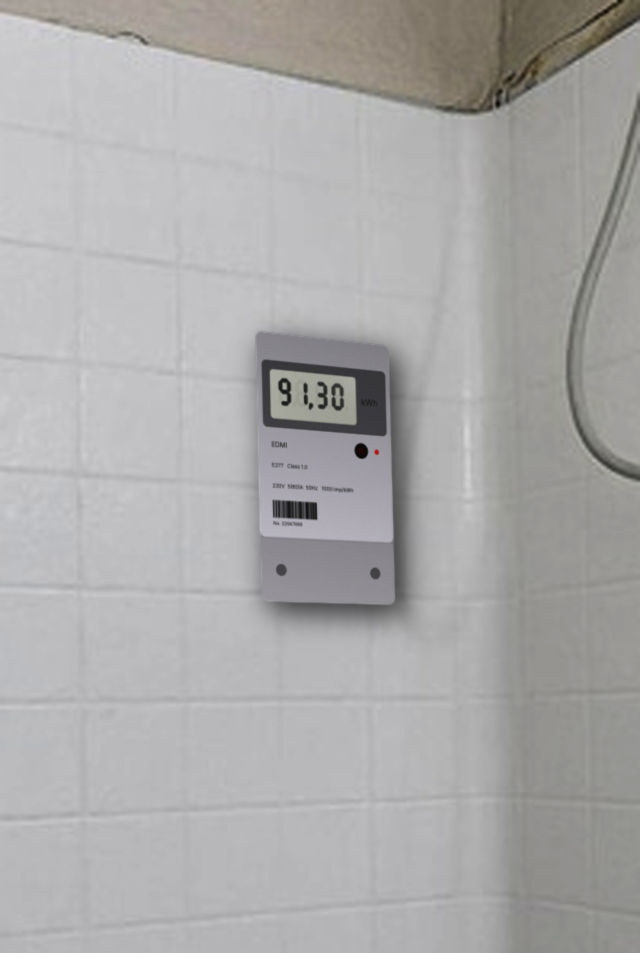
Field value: {"value": 91.30, "unit": "kWh"}
